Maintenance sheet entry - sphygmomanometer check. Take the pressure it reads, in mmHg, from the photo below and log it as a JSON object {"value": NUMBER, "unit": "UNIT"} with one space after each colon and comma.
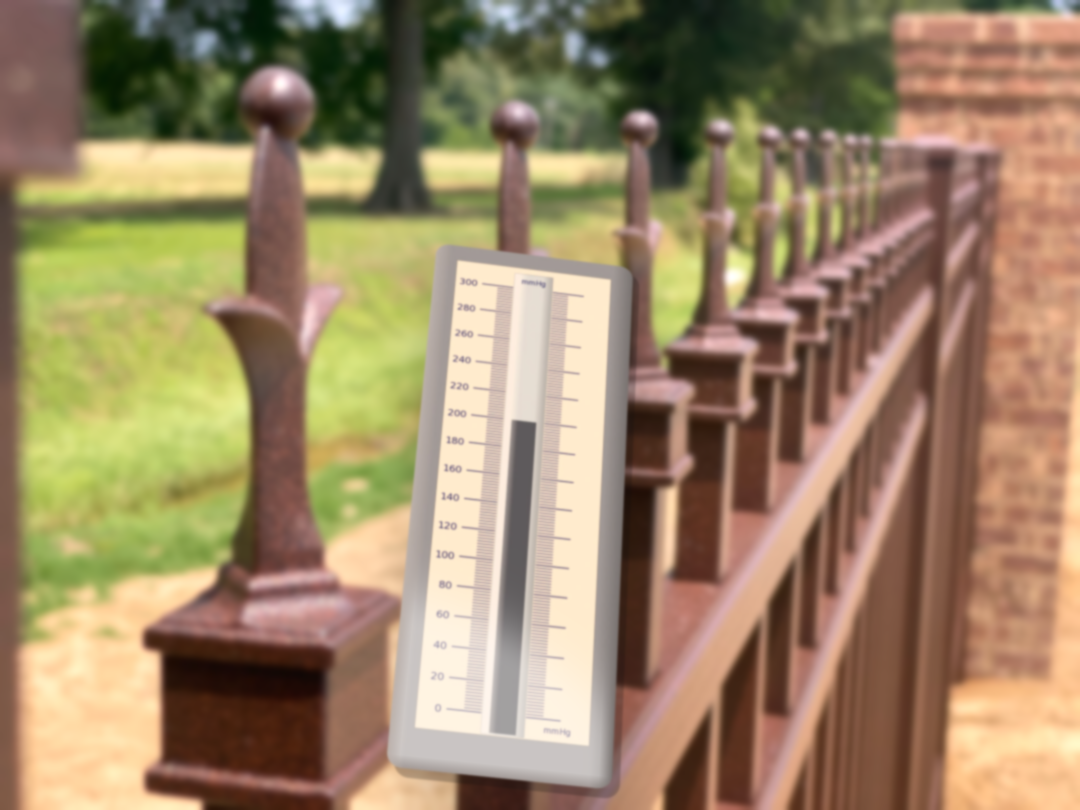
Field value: {"value": 200, "unit": "mmHg"}
